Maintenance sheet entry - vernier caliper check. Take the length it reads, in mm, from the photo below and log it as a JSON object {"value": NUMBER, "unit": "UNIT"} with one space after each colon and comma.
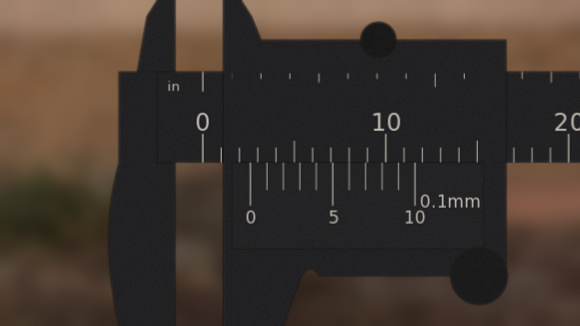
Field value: {"value": 2.6, "unit": "mm"}
